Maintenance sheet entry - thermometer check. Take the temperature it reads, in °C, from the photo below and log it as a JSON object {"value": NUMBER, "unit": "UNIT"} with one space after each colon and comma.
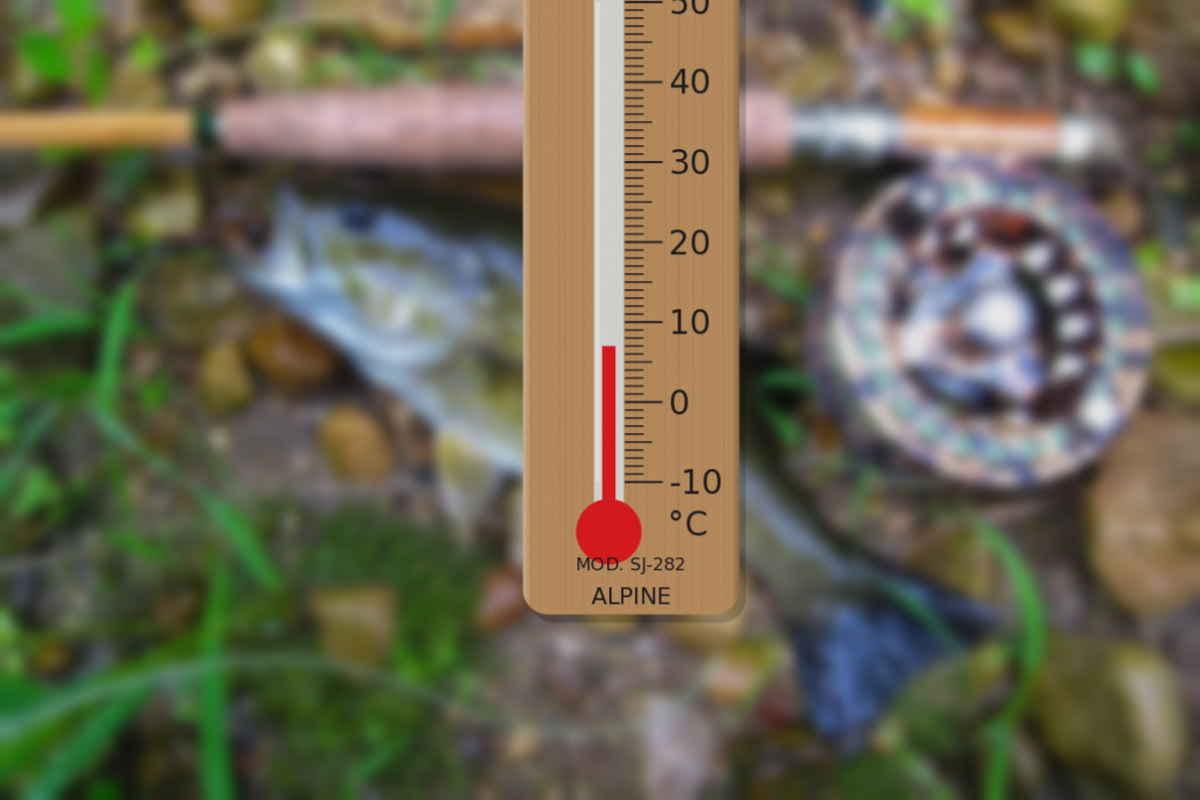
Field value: {"value": 7, "unit": "°C"}
